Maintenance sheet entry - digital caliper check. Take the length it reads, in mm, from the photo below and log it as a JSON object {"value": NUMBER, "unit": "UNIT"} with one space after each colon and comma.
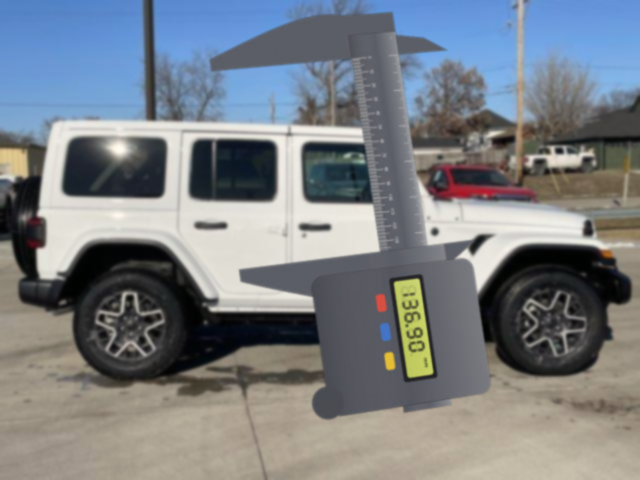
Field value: {"value": 136.90, "unit": "mm"}
